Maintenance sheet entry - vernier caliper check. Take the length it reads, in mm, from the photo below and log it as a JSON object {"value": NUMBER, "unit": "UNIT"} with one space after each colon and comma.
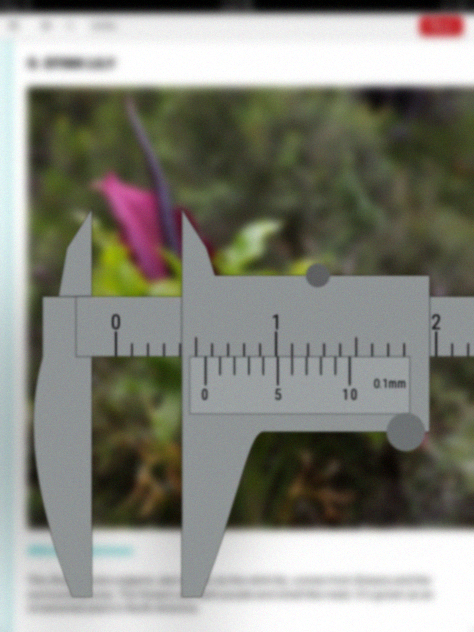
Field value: {"value": 5.6, "unit": "mm"}
